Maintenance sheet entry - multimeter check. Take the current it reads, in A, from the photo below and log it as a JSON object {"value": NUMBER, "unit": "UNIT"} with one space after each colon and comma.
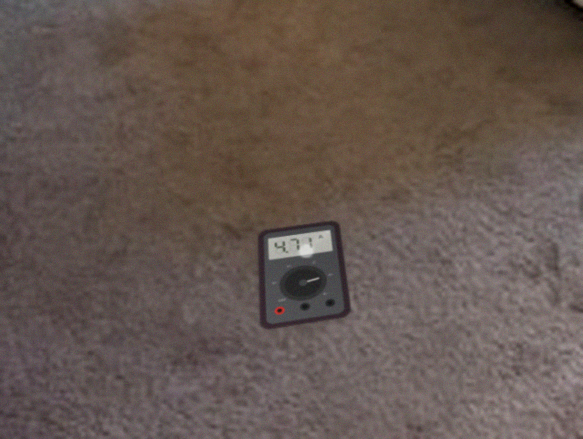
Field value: {"value": 4.71, "unit": "A"}
